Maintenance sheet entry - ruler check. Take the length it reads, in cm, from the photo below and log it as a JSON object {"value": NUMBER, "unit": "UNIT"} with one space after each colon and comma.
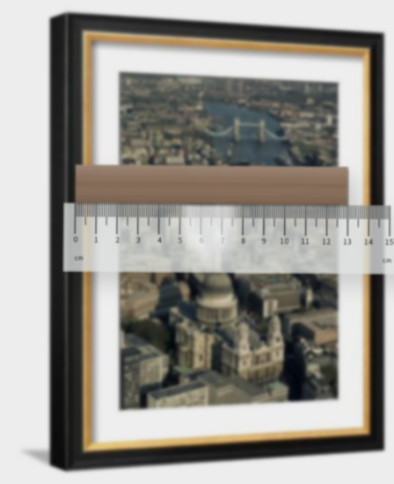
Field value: {"value": 13, "unit": "cm"}
